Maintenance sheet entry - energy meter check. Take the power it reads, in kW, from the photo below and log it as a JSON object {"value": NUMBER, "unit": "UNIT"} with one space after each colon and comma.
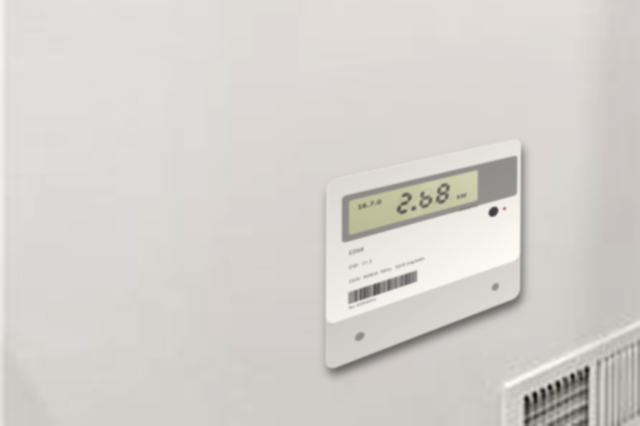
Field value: {"value": 2.68, "unit": "kW"}
